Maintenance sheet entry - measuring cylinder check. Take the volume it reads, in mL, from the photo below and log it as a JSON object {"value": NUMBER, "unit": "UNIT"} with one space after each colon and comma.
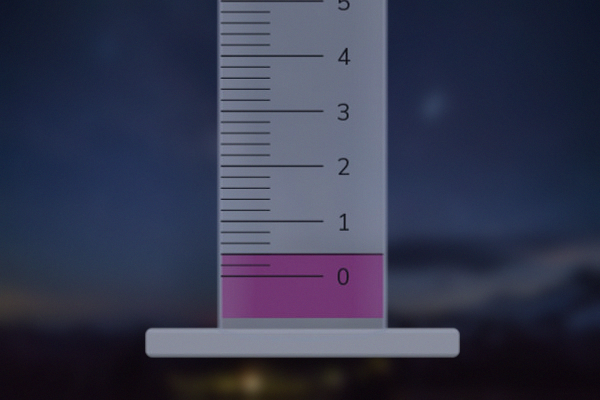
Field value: {"value": 0.4, "unit": "mL"}
